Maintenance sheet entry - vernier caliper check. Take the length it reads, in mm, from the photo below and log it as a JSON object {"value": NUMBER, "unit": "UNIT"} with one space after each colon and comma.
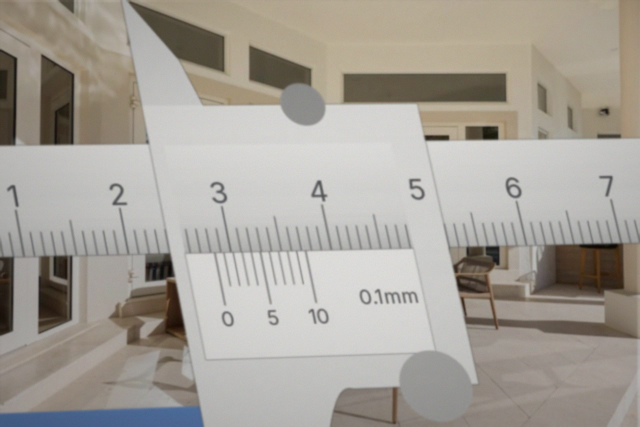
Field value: {"value": 28.4, "unit": "mm"}
